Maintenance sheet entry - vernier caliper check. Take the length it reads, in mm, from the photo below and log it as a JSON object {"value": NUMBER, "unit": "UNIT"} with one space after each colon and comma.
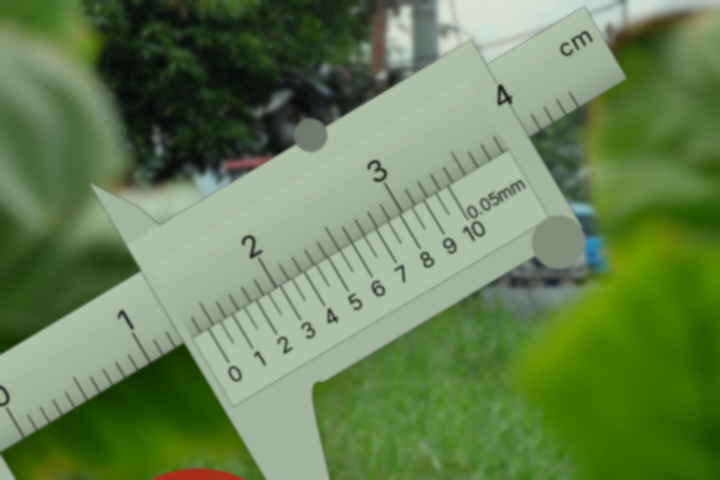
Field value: {"value": 14.6, "unit": "mm"}
